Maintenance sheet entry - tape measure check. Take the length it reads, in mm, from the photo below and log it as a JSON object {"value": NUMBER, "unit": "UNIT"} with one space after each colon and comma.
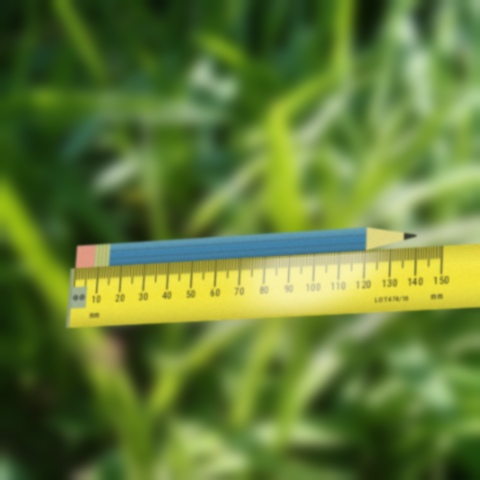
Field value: {"value": 140, "unit": "mm"}
